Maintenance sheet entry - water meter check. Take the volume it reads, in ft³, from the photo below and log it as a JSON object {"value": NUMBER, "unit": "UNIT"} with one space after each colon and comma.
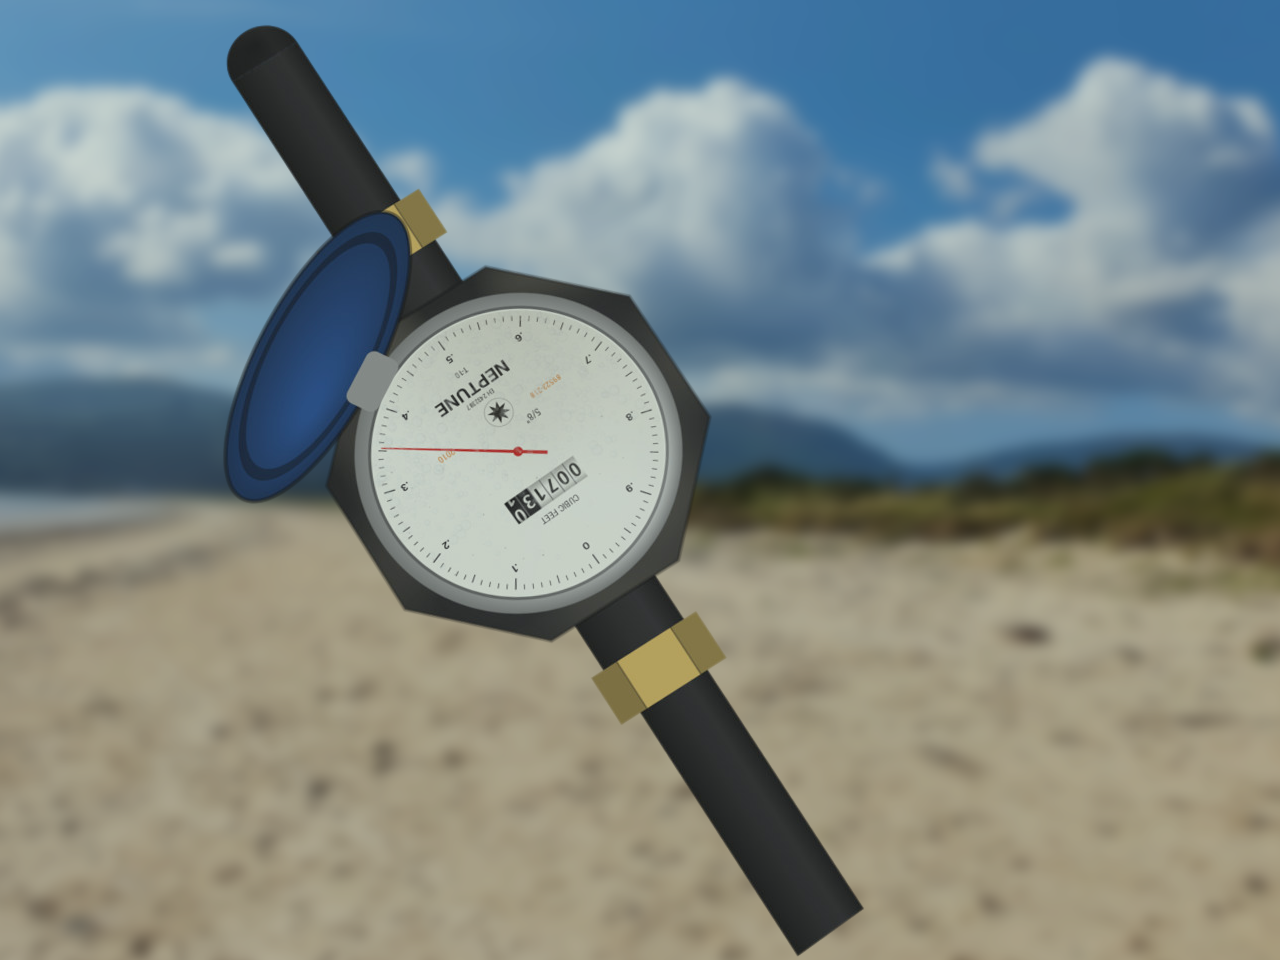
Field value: {"value": 7130.35, "unit": "ft³"}
